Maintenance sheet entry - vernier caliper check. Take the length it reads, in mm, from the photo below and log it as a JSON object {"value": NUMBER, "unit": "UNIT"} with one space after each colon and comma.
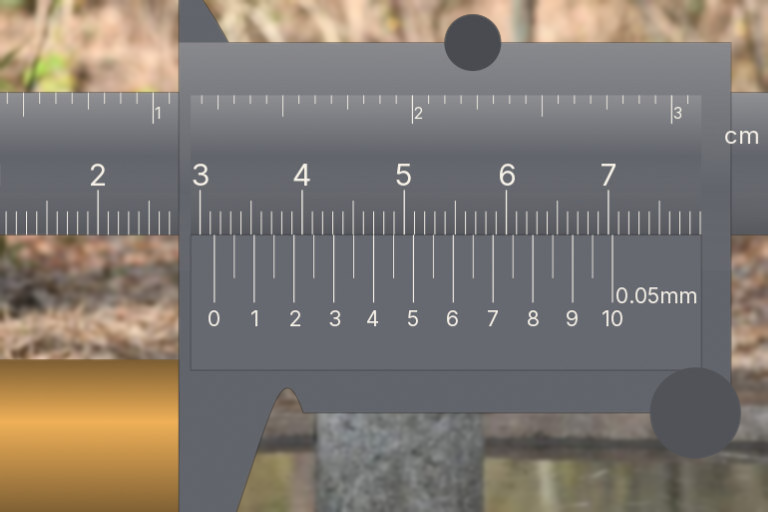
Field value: {"value": 31.4, "unit": "mm"}
